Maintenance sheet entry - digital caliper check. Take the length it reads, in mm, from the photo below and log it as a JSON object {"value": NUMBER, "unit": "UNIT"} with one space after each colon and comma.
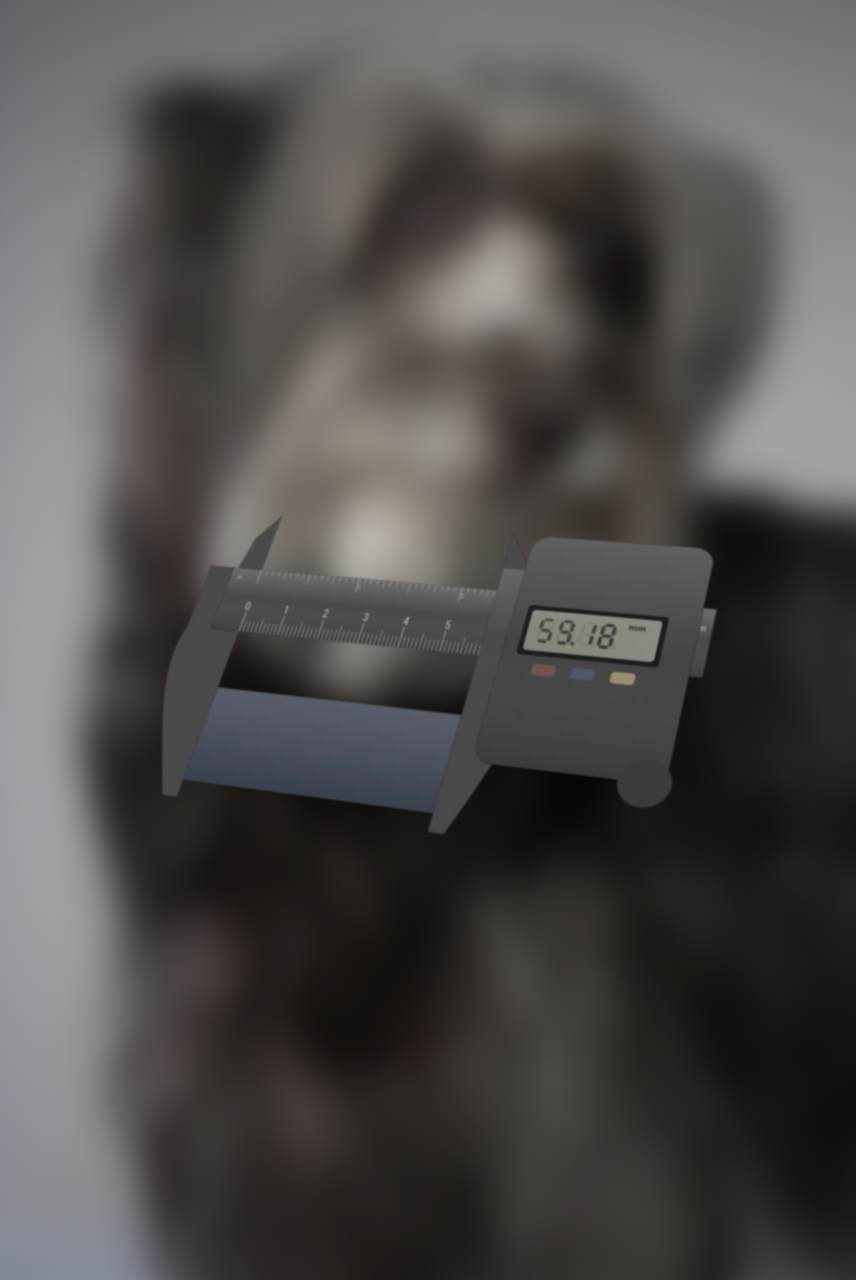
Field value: {"value": 59.18, "unit": "mm"}
